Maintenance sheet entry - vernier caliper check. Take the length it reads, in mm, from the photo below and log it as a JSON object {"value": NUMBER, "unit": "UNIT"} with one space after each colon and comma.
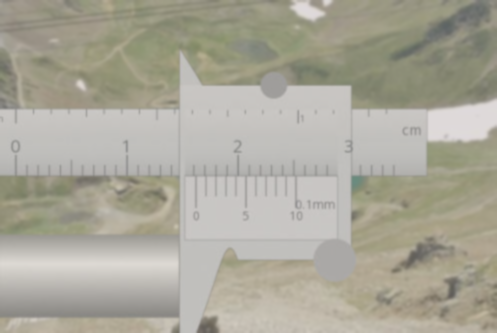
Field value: {"value": 16.2, "unit": "mm"}
